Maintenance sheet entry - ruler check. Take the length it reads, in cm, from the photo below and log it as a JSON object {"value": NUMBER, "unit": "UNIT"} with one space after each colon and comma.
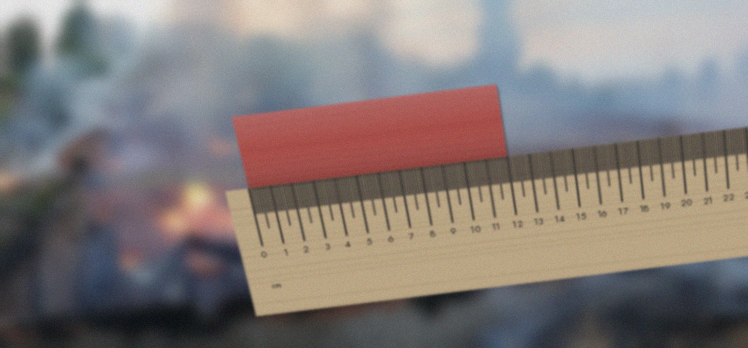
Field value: {"value": 12, "unit": "cm"}
